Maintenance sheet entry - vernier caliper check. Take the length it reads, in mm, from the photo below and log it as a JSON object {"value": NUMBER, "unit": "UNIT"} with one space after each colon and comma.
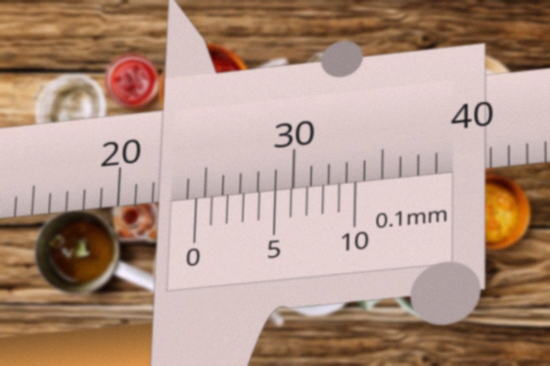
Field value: {"value": 24.5, "unit": "mm"}
